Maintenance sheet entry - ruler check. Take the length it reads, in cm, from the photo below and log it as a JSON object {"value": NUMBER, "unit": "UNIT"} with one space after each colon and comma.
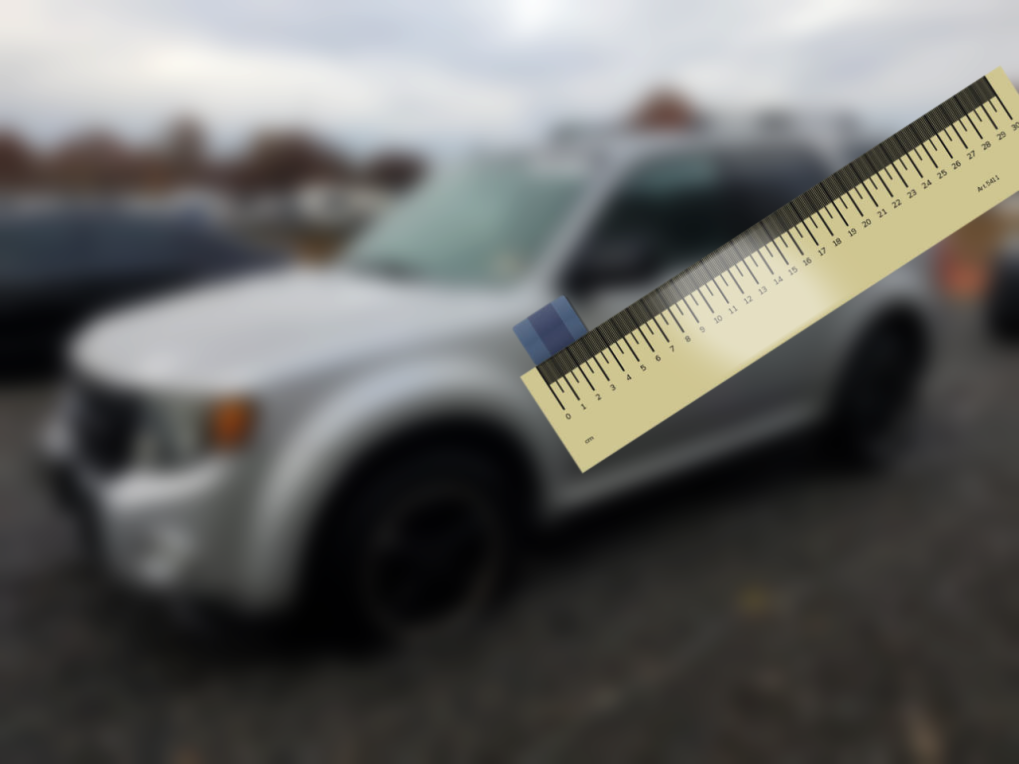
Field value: {"value": 3.5, "unit": "cm"}
